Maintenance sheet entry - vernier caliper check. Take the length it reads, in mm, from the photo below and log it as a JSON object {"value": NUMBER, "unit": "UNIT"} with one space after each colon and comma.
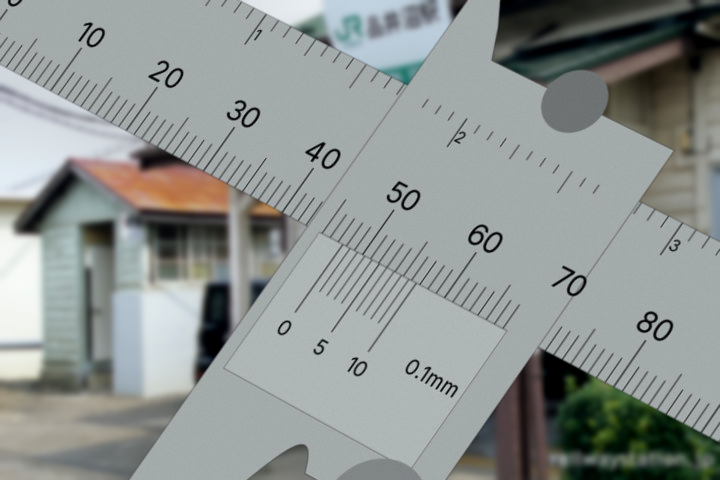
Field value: {"value": 47.6, "unit": "mm"}
